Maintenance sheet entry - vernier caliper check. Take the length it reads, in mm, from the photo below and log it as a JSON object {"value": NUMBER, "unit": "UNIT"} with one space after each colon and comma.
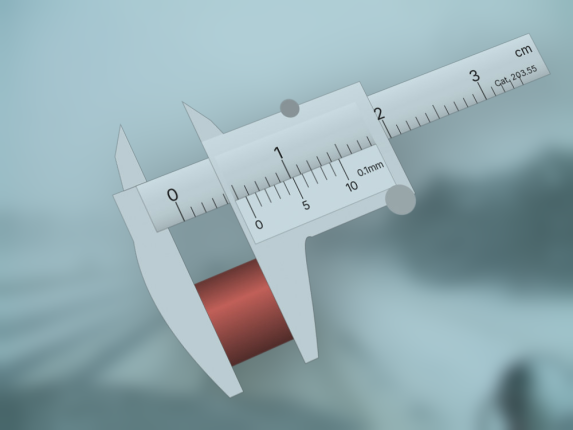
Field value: {"value": 5.7, "unit": "mm"}
